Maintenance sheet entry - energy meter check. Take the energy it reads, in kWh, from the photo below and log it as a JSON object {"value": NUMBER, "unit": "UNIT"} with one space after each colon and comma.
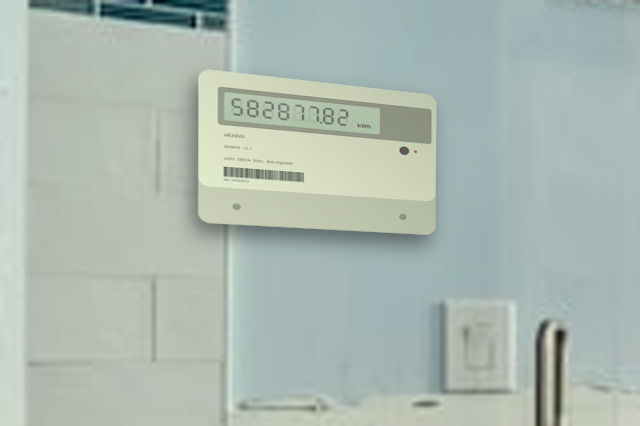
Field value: {"value": 582877.82, "unit": "kWh"}
